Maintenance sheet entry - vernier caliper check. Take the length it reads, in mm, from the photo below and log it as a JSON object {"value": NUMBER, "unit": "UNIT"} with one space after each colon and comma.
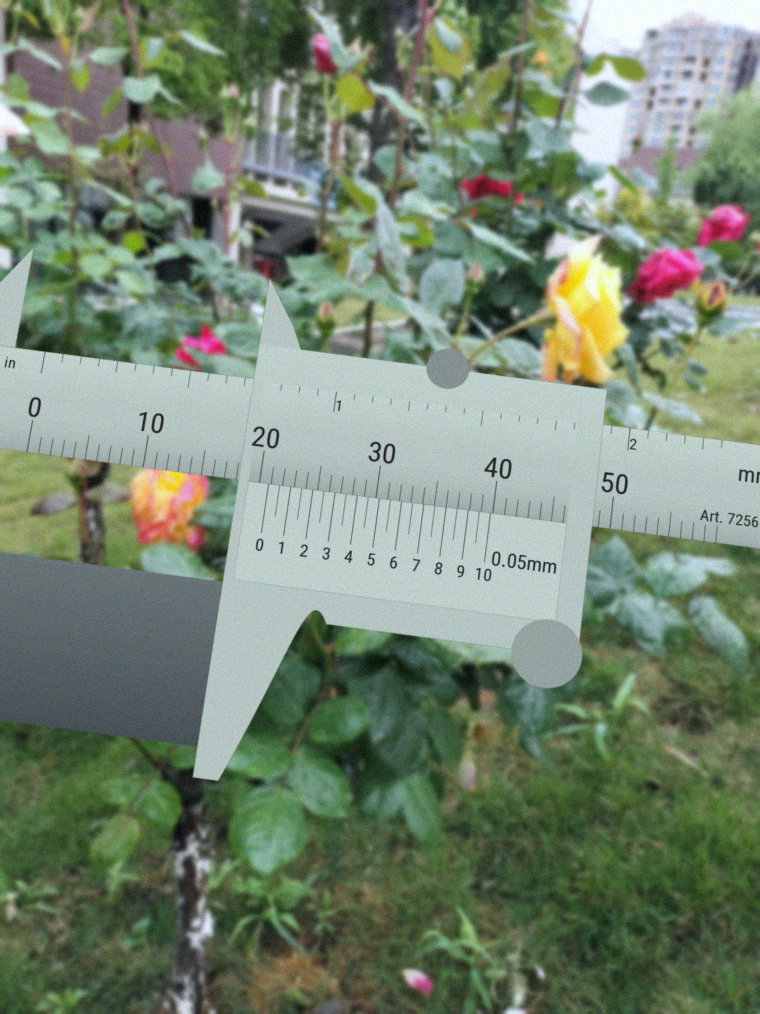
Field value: {"value": 20.8, "unit": "mm"}
